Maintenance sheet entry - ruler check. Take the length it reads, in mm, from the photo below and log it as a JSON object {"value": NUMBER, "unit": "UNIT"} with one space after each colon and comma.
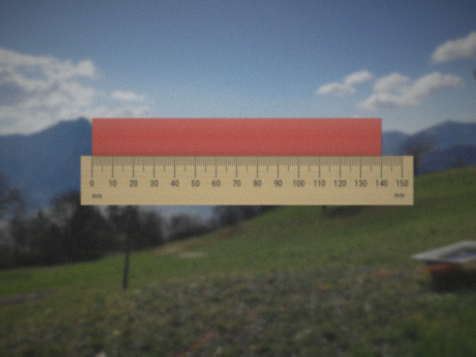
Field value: {"value": 140, "unit": "mm"}
